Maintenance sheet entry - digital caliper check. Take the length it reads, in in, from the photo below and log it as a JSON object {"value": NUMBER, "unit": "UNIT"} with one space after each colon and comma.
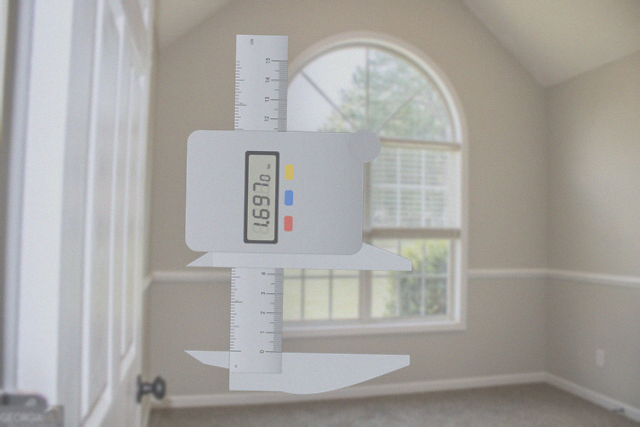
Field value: {"value": 1.6970, "unit": "in"}
